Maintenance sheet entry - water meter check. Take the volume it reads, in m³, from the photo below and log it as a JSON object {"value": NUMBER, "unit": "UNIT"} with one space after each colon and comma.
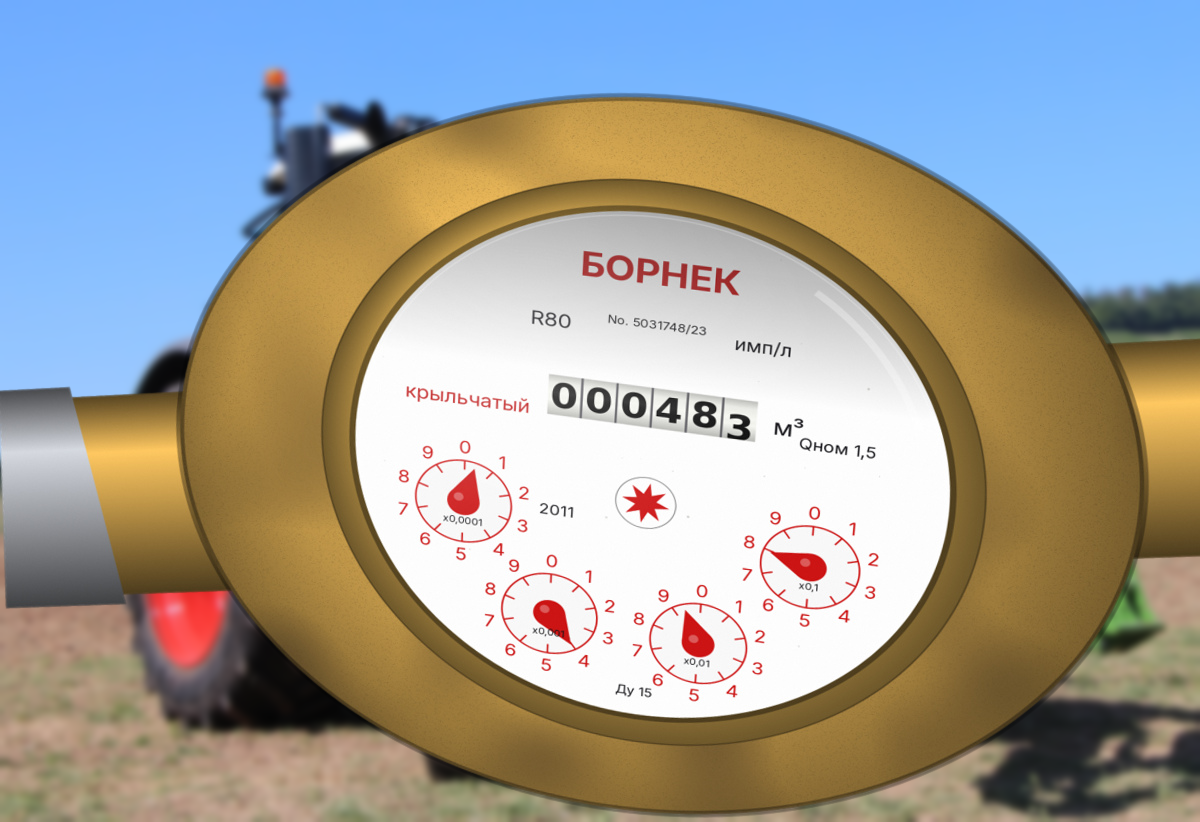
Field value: {"value": 482.7940, "unit": "m³"}
